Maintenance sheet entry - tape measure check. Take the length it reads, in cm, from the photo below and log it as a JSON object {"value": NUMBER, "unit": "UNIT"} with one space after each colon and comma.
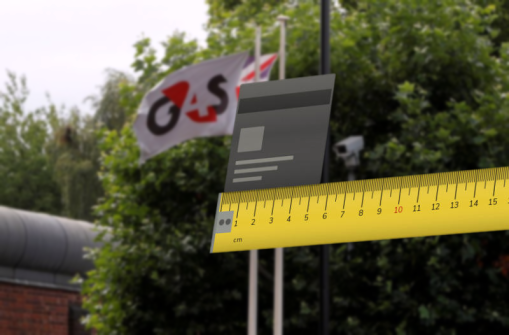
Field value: {"value": 5.5, "unit": "cm"}
